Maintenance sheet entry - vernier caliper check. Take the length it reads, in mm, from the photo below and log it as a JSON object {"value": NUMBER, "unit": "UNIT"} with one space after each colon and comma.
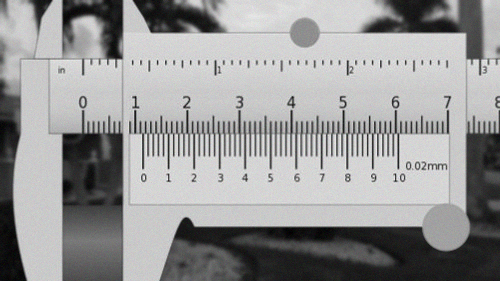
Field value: {"value": 11.5, "unit": "mm"}
